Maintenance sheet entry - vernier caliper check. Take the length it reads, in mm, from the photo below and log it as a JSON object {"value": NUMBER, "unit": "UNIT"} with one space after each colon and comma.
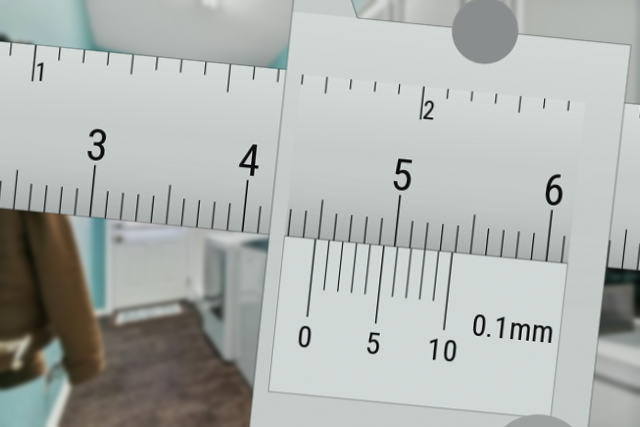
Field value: {"value": 44.8, "unit": "mm"}
